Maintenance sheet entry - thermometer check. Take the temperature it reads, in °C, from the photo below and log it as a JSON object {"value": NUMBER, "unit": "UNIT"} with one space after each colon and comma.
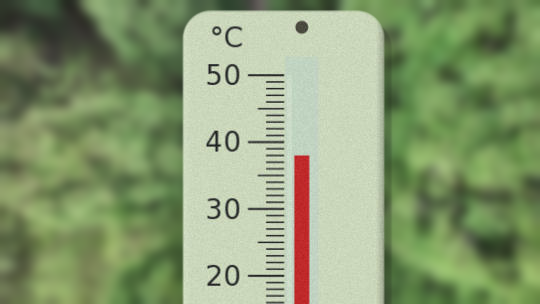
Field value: {"value": 38, "unit": "°C"}
